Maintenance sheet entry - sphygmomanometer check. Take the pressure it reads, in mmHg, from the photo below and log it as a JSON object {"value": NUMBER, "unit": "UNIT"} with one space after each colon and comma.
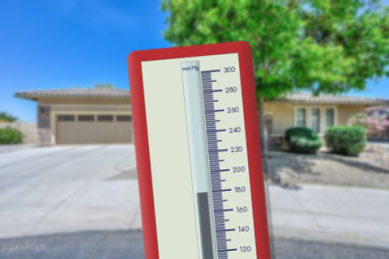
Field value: {"value": 180, "unit": "mmHg"}
